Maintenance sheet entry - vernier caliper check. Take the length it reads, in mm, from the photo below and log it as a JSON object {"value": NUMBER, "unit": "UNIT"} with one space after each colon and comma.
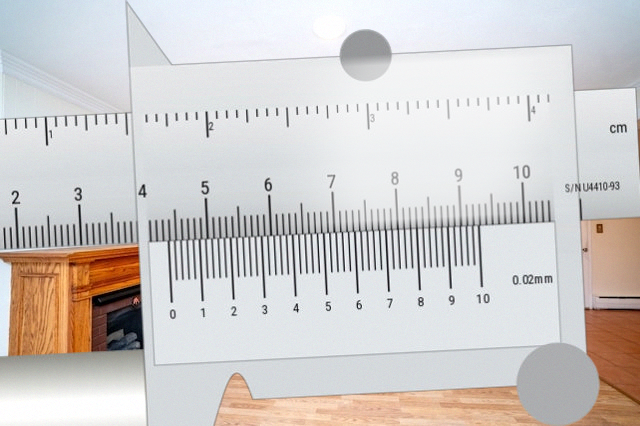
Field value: {"value": 43.8, "unit": "mm"}
